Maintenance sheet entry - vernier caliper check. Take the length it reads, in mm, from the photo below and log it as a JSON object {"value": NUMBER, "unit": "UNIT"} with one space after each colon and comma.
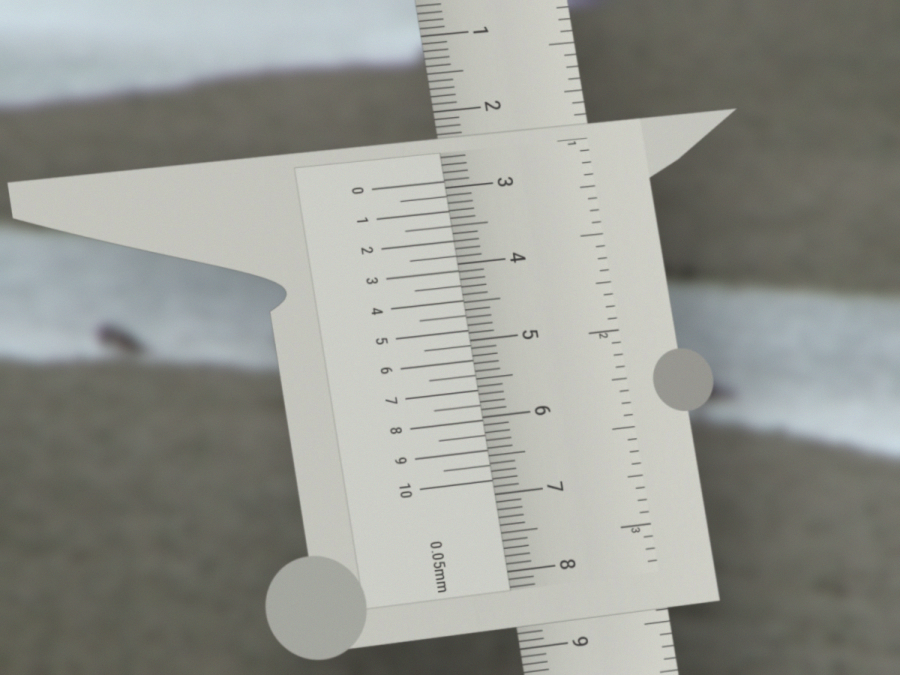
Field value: {"value": 29.2, "unit": "mm"}
